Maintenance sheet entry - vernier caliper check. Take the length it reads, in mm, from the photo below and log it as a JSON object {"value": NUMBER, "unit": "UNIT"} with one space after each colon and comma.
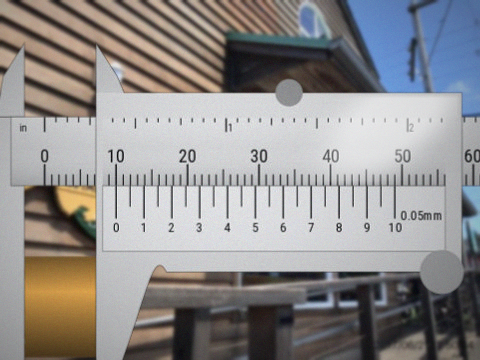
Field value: {"value": 10.0, "unit": "mm"}
